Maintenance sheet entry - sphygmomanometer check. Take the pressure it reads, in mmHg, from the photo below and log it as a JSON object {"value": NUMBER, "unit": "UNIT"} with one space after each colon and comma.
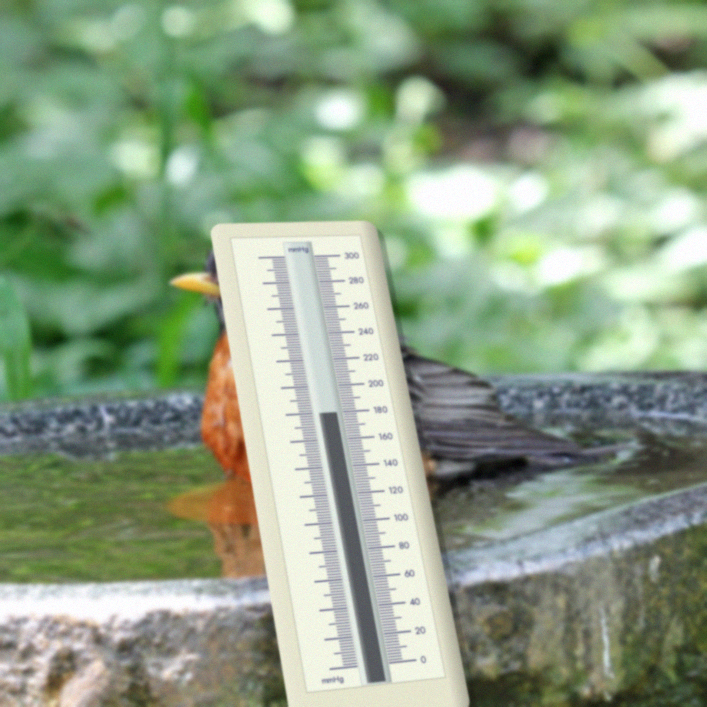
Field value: {"value": 180, "unit": "mmHg"}
